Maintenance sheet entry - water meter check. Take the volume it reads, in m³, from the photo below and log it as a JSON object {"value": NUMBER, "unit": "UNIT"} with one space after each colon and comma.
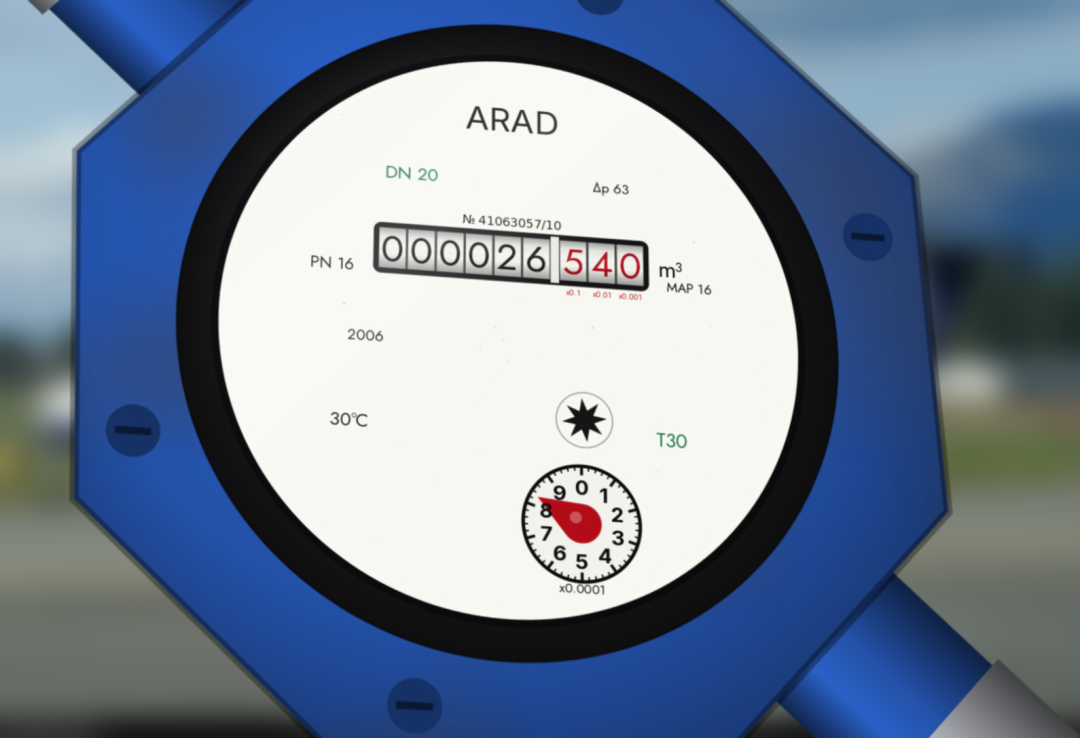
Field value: {"value": 26.5408, "unit": "m³"}
